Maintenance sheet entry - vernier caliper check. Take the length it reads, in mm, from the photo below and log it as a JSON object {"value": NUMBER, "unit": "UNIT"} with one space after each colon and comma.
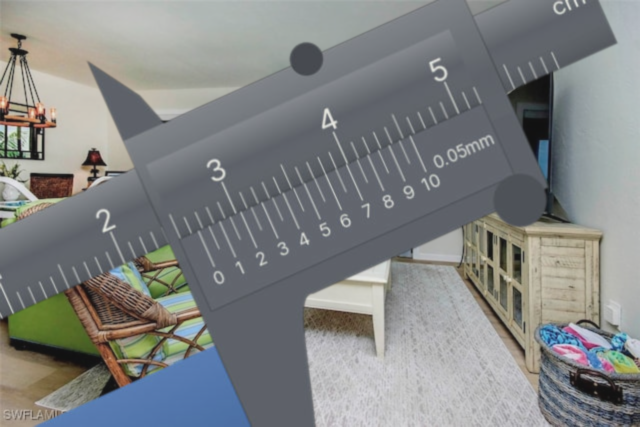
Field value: {"value": 26.6, "unit": "mm"}
